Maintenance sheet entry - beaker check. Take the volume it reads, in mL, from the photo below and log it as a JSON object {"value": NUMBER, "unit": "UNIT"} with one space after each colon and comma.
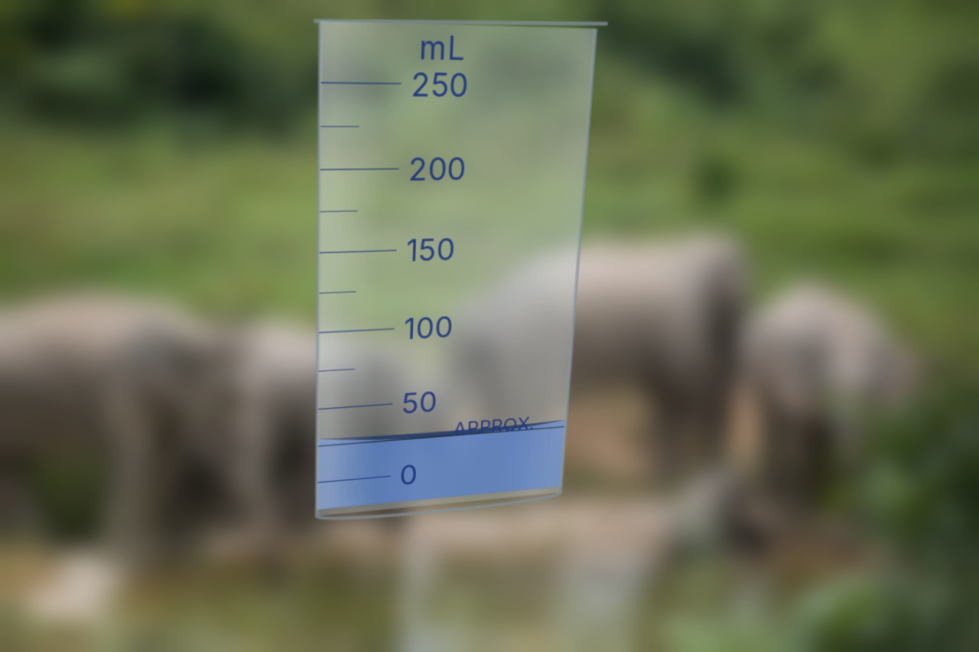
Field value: {"value": 25, "unit": "mL"}
